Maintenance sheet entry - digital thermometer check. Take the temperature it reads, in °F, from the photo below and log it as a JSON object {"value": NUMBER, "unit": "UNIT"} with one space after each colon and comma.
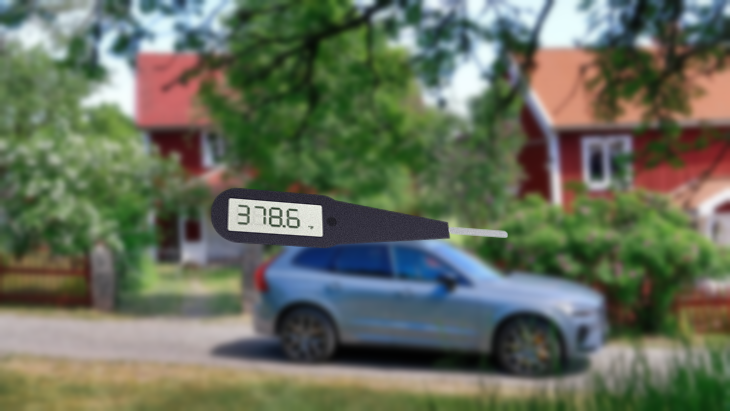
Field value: {"value": 378.6, "unit": "°F"}
